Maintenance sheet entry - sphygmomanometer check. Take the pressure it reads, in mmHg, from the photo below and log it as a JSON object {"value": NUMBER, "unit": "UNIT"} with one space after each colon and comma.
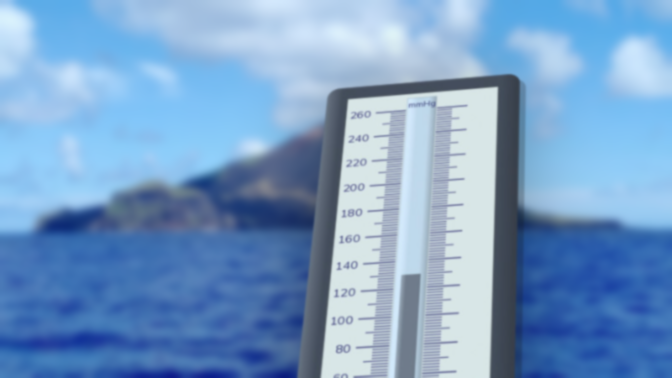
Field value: {"value": 130, "unit": "mmHg"}
